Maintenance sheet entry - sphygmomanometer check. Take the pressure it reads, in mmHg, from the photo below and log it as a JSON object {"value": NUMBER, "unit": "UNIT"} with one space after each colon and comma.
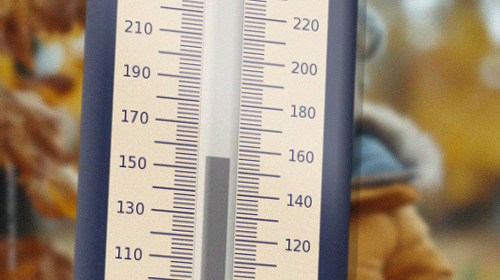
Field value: {"value": 156, "unit": "mmHg"}
